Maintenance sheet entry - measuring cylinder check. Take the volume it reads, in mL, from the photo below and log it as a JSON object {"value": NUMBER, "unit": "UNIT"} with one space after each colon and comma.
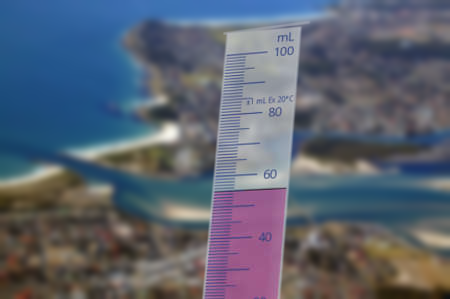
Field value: {"value": 55, "unit": "mL"}
